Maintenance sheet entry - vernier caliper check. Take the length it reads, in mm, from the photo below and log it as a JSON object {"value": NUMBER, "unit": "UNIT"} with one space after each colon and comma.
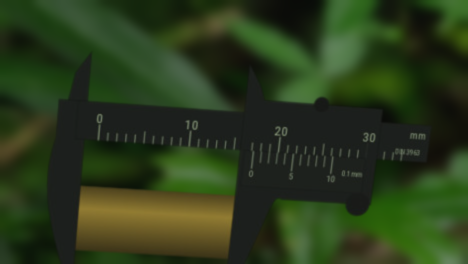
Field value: {"value": 17.2, "unit": "mm"}
